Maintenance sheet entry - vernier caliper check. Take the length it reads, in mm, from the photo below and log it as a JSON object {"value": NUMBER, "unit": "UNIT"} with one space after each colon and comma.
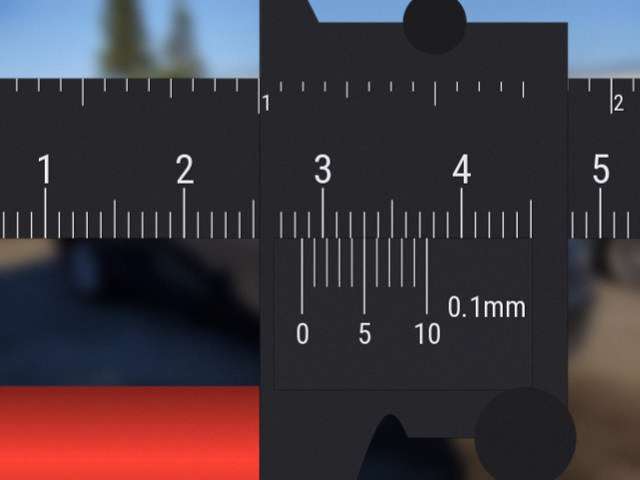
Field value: {"value": 28.5, "unit": "mm"}
